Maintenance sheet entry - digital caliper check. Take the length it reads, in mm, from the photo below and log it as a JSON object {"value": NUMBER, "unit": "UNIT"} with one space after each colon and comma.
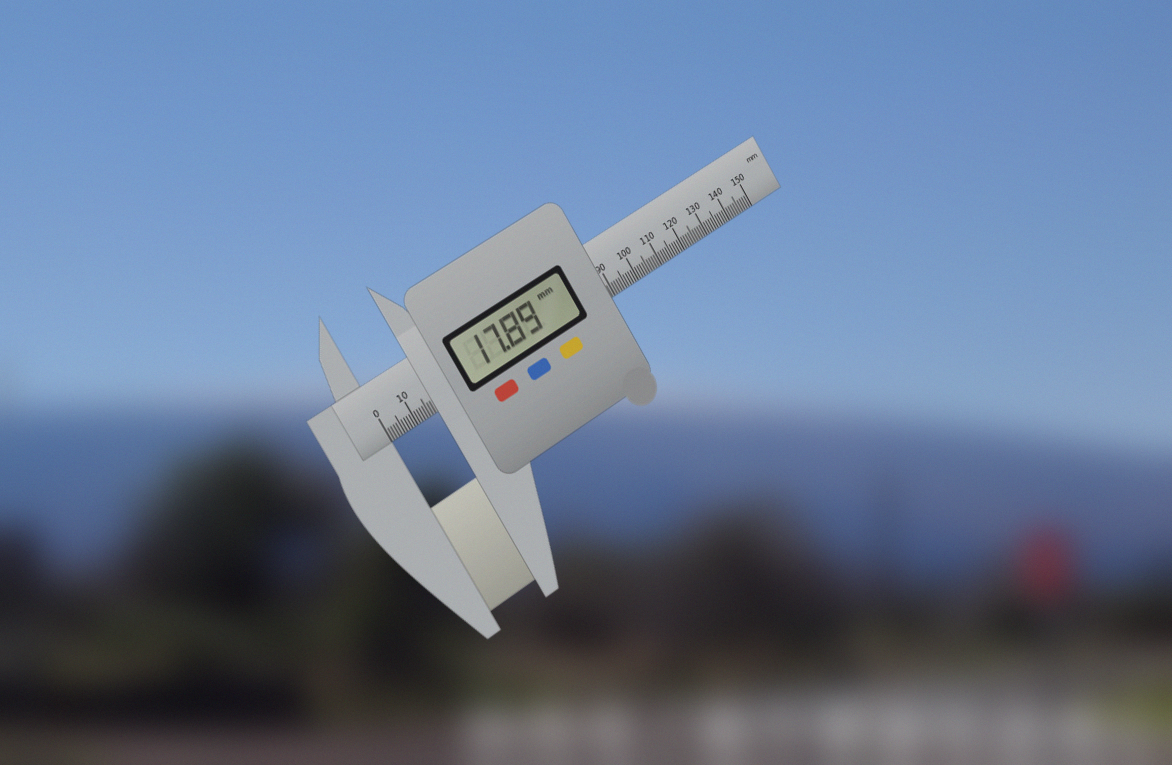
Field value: {"value": 17.89, "unit": "mm"}
